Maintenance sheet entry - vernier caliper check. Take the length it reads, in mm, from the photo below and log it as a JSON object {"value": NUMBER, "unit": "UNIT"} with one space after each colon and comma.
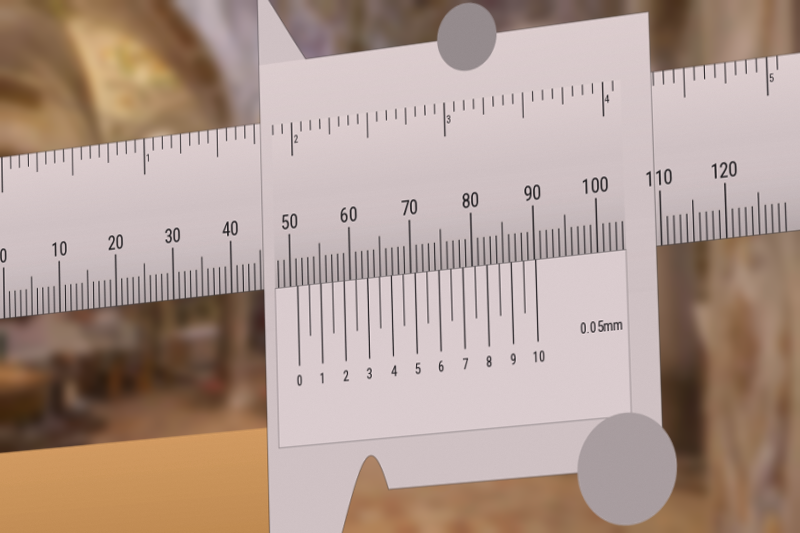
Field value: {"value": 51.2, "unit": "mm"}
